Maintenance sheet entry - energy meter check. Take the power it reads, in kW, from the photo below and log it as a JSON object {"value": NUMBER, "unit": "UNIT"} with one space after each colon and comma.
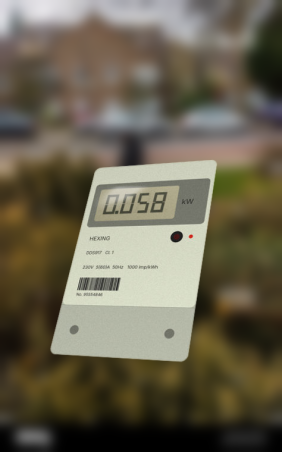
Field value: {"value": 0.058, "unit": "kW"}
